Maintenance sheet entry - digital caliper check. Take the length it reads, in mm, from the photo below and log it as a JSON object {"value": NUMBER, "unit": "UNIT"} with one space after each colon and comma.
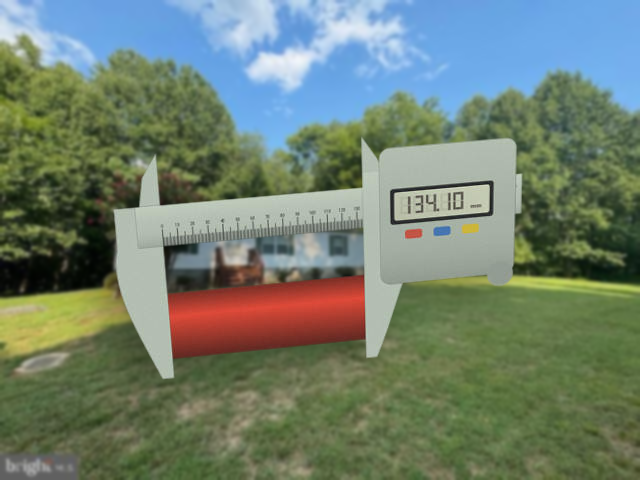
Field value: {"value": 134.10, "unit": "mm"}
